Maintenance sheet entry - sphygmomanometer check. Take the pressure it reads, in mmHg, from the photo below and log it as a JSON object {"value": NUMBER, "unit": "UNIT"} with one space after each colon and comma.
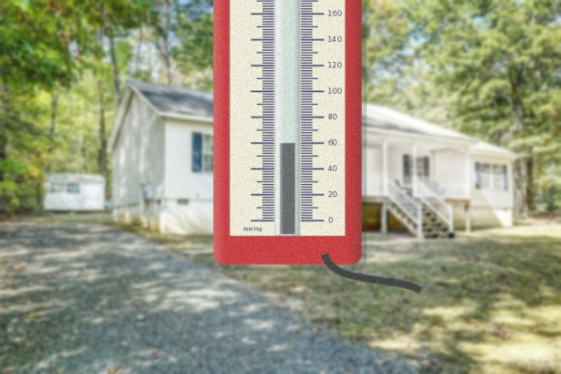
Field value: {"value": 60, "unit": "mmHg"}
